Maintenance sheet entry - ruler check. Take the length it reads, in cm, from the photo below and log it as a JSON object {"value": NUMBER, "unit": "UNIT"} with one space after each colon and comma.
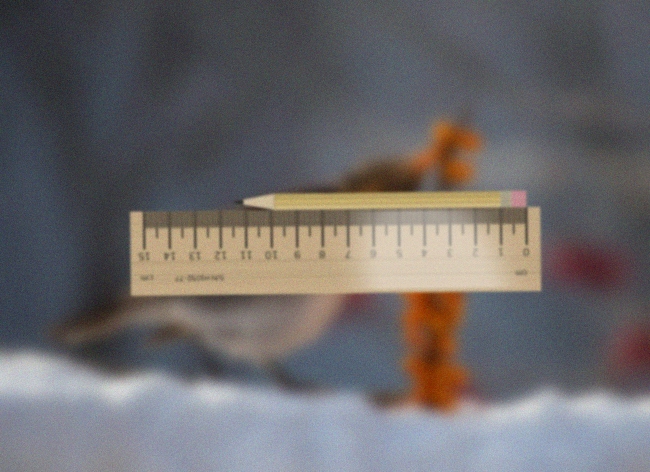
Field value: {"value": 11.5, "unit": "cm"}
